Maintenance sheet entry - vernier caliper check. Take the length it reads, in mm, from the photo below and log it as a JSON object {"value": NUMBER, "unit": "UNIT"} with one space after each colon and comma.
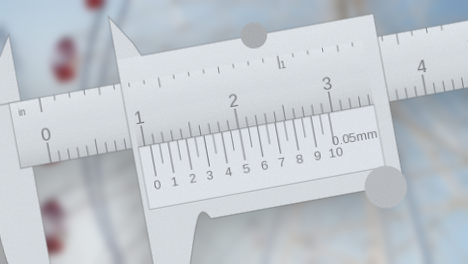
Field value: {"value": 10.6, "unit": "mm"}
